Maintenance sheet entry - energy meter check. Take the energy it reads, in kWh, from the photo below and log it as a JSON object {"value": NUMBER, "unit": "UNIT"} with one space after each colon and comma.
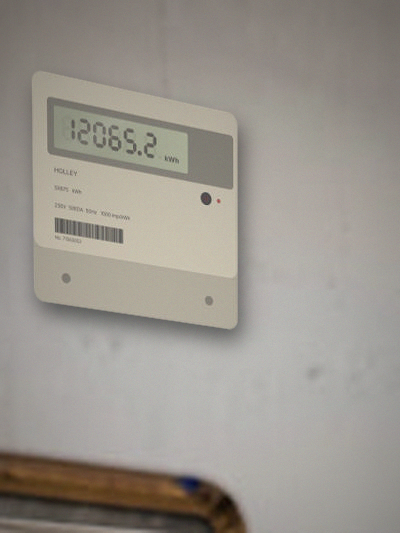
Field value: {"value": 12065.2, "unit": "kWh"}
